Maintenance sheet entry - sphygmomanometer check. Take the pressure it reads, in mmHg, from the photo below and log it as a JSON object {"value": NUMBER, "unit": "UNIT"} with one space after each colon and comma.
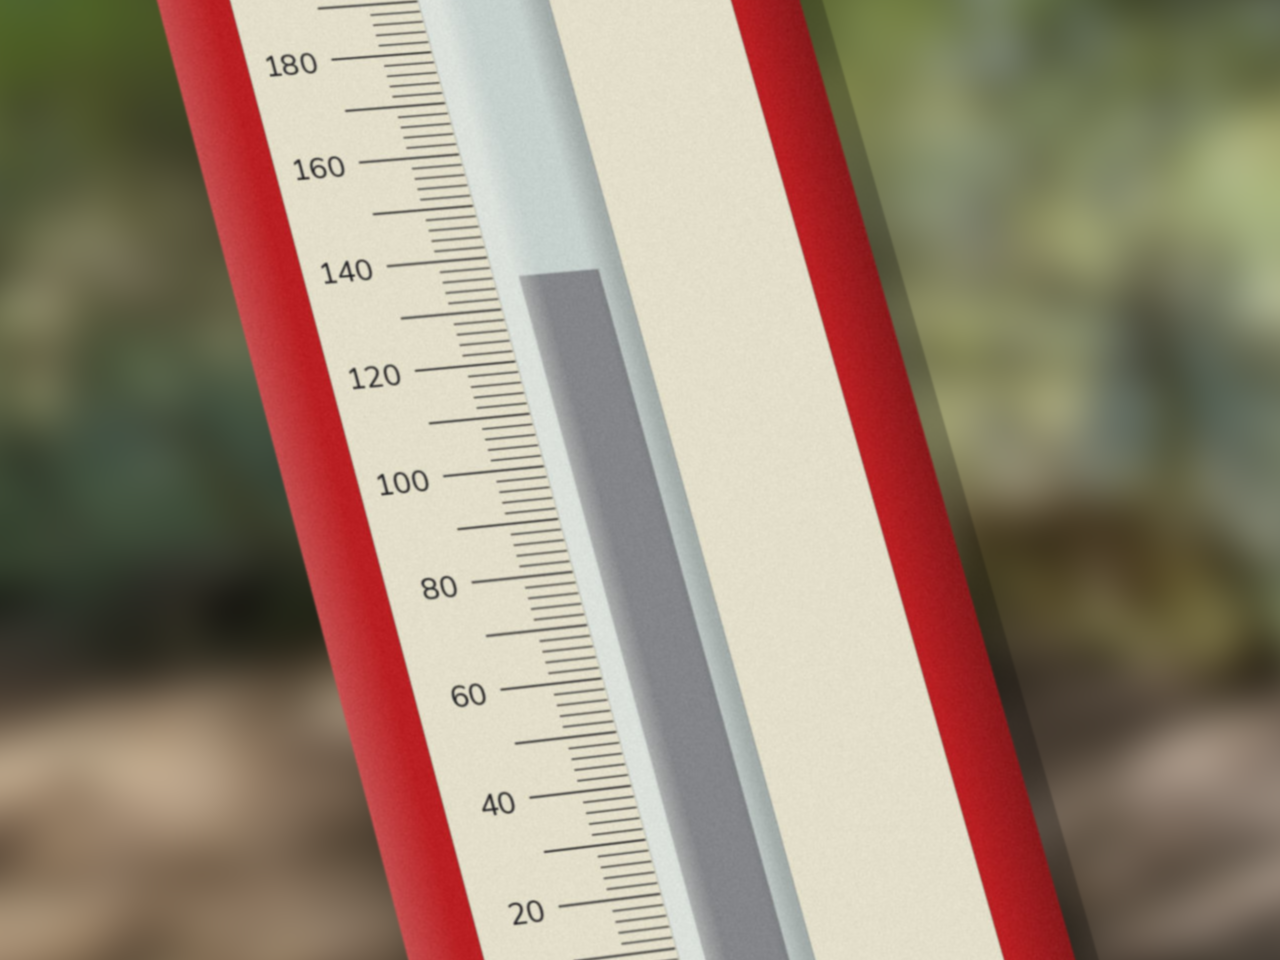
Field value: {"value": 136, "unit": "mmHg"}
